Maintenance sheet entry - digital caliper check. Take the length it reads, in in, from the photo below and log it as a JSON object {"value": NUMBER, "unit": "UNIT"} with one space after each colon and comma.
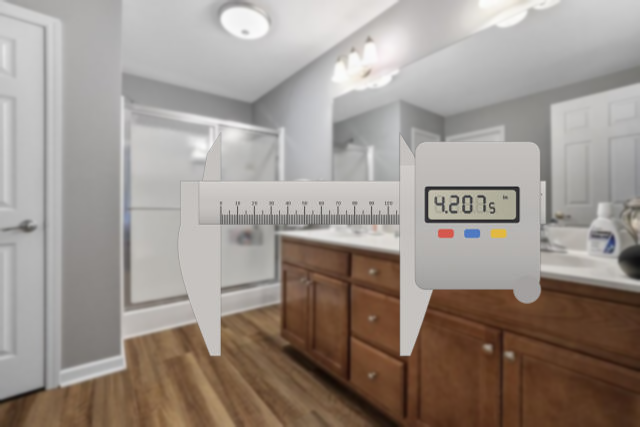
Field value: {"value": 4.2075, "unit": "in"}
